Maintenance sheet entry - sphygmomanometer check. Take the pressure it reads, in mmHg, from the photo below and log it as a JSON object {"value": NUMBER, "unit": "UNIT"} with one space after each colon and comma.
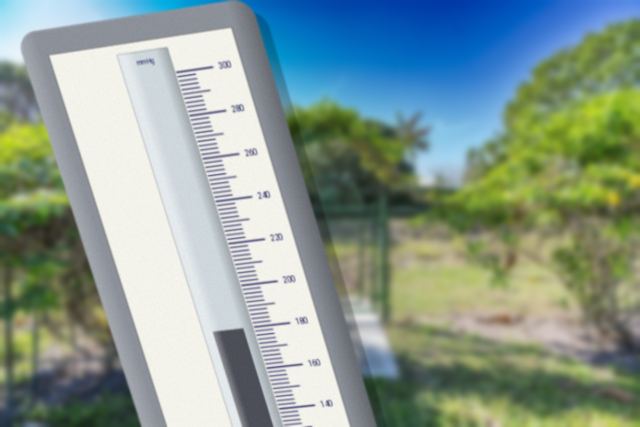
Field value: {"value": 180, "unit": "mmHg"}
